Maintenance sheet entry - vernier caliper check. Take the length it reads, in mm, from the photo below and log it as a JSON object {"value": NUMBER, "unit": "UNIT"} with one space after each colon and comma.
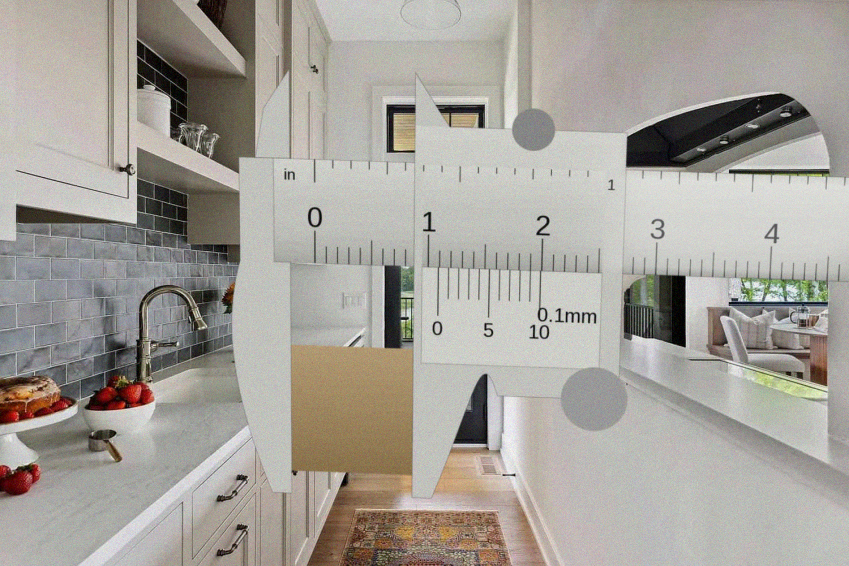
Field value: {"value": 10.9, "unit": "mm"}
